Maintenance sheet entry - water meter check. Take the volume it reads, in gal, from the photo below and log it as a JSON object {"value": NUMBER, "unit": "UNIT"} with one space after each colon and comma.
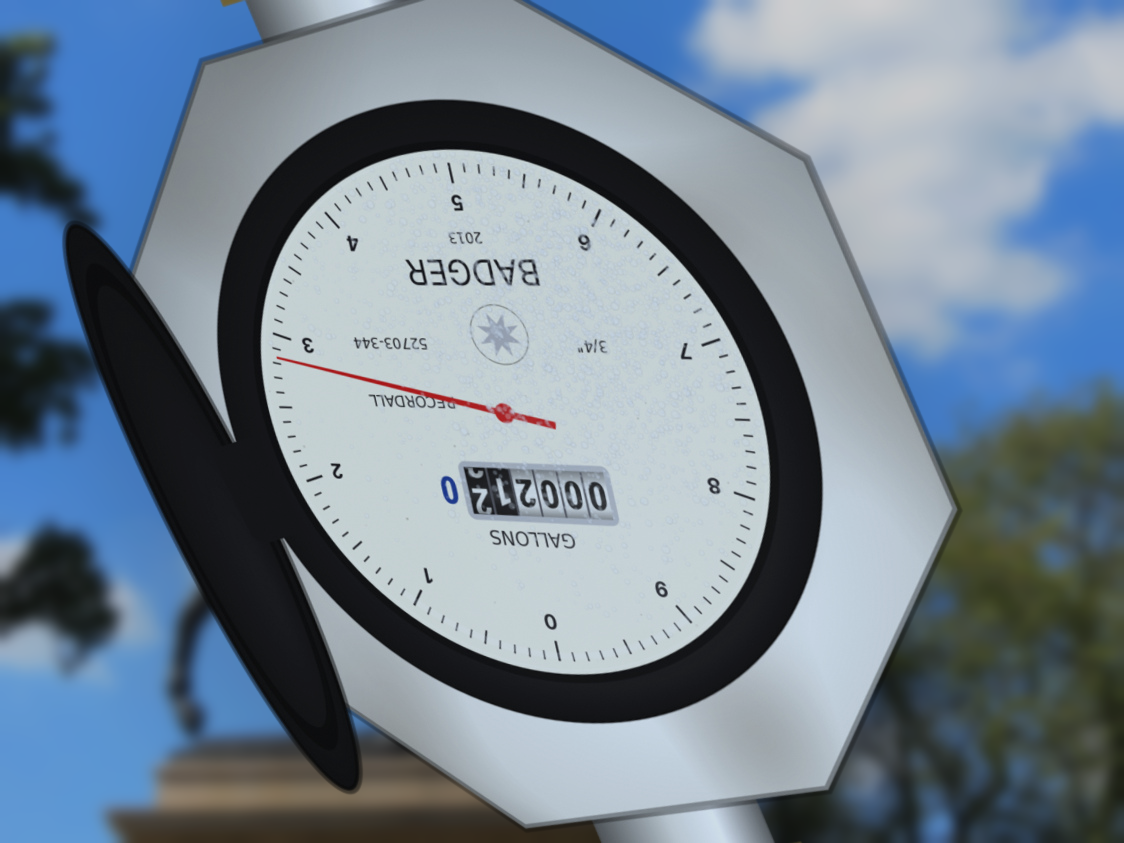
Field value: {"value": 2122.8, "unit": "gal"}
